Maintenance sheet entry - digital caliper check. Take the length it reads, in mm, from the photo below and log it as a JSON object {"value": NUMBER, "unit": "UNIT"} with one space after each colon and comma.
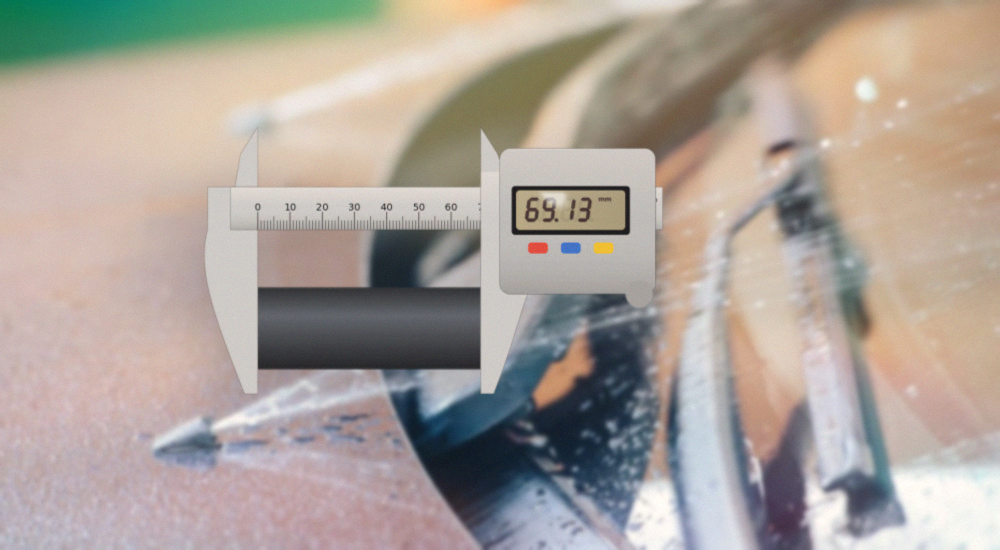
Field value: {"value": 69.13, "unit": "mm"}
